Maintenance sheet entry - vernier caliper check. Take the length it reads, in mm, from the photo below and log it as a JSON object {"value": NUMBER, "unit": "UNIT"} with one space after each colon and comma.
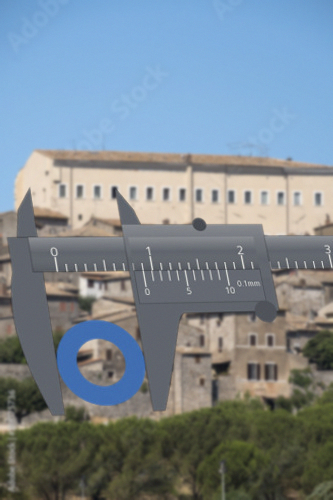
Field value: {"value": 9.0, "unit": "mm"}
